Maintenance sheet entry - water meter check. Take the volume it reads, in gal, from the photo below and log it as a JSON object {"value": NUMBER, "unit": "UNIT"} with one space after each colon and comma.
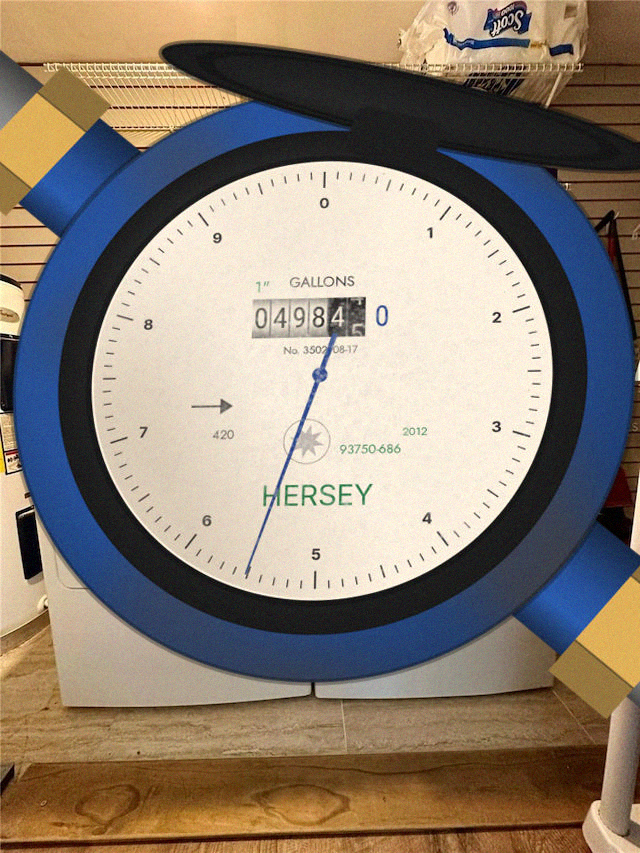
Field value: {"value": 498445.5, "unit": "gal"}
